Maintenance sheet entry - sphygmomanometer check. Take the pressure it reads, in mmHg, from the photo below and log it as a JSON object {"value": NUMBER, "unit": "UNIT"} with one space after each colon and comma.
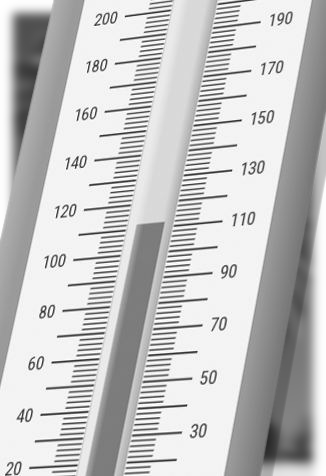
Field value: {"value": 112, "unit": "mmHg"}
